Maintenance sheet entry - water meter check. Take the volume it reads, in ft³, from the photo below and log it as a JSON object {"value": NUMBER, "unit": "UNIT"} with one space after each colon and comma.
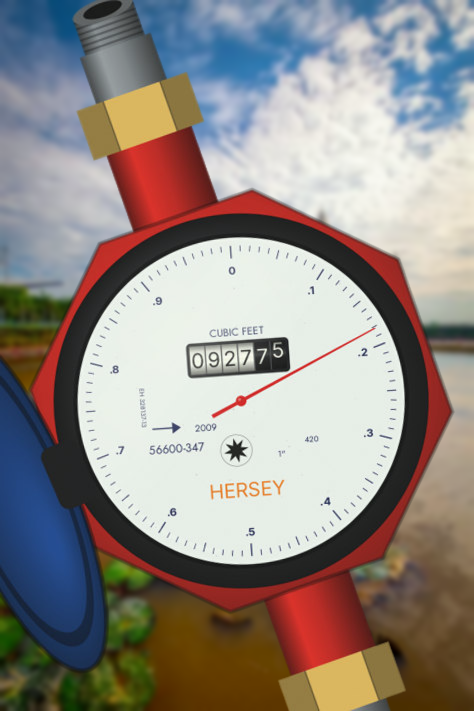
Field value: {"value": 92775.18, "unit": "ft³"}
